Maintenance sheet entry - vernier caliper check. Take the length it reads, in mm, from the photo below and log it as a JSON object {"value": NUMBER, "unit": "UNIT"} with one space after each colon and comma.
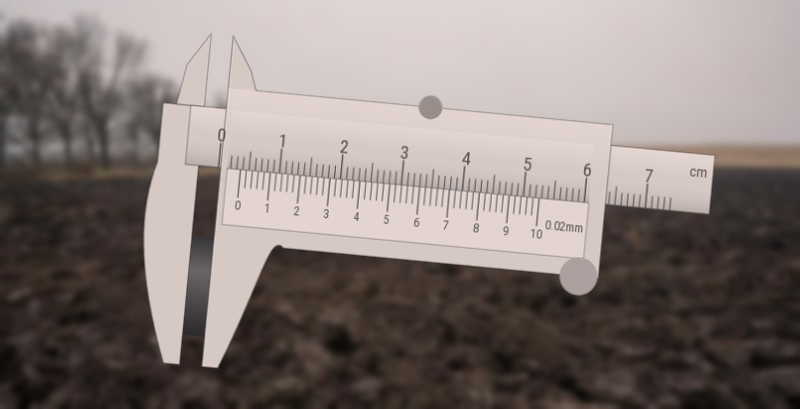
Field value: {"value": 3.6, "unit": "mm"}
